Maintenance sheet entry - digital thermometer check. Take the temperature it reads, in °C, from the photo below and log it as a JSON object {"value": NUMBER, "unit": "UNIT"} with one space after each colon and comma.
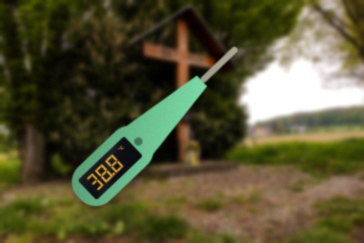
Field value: {"value": 38.8, "unit": "°C"}
